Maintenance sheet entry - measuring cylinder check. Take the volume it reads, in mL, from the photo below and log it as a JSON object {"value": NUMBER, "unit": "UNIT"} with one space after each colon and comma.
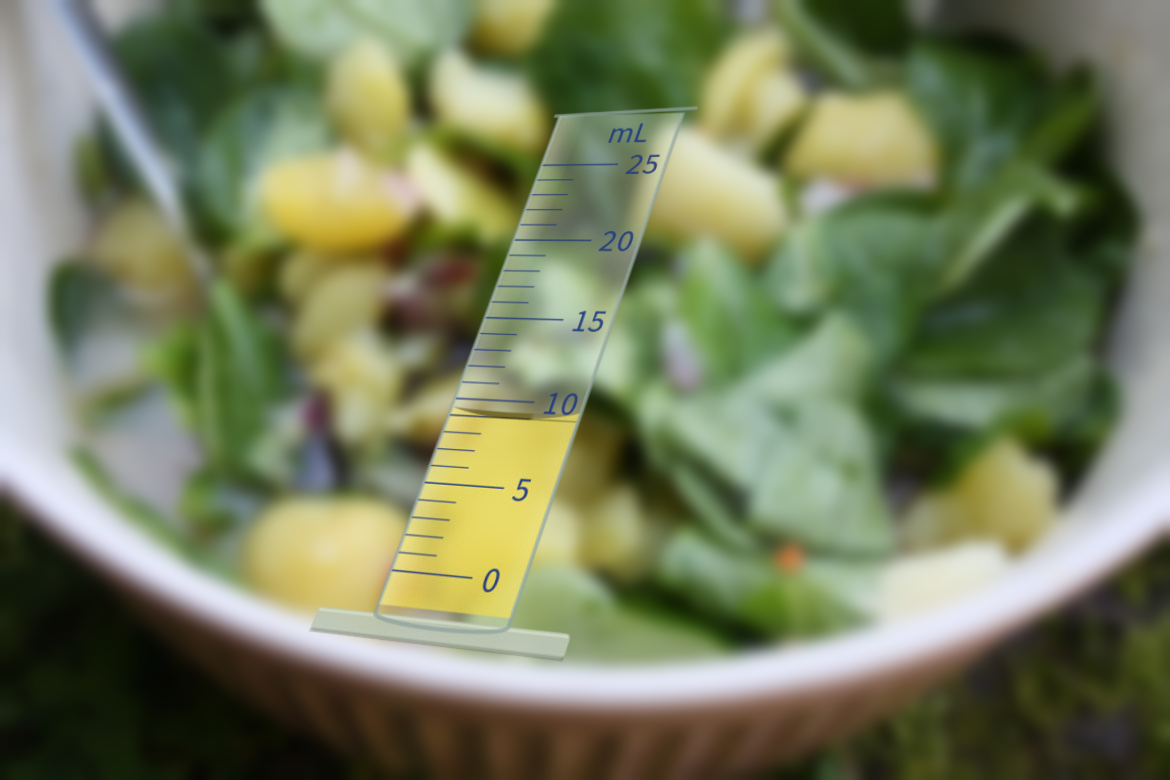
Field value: {"value": 9, "unit": "mL"}
